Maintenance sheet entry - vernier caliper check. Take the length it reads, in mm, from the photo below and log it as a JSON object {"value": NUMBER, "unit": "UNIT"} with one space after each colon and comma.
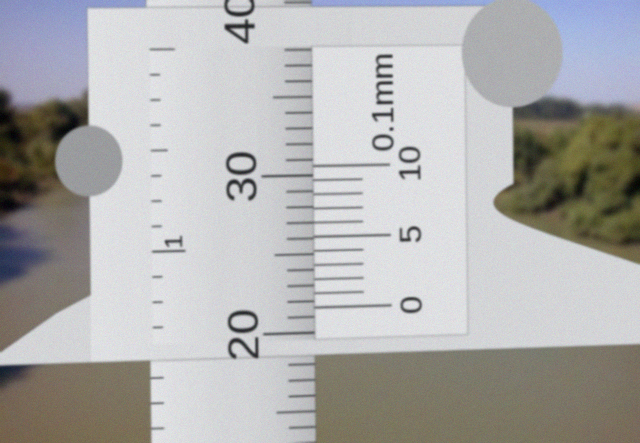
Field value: {"value": 21.6, "unit": "mm"}
